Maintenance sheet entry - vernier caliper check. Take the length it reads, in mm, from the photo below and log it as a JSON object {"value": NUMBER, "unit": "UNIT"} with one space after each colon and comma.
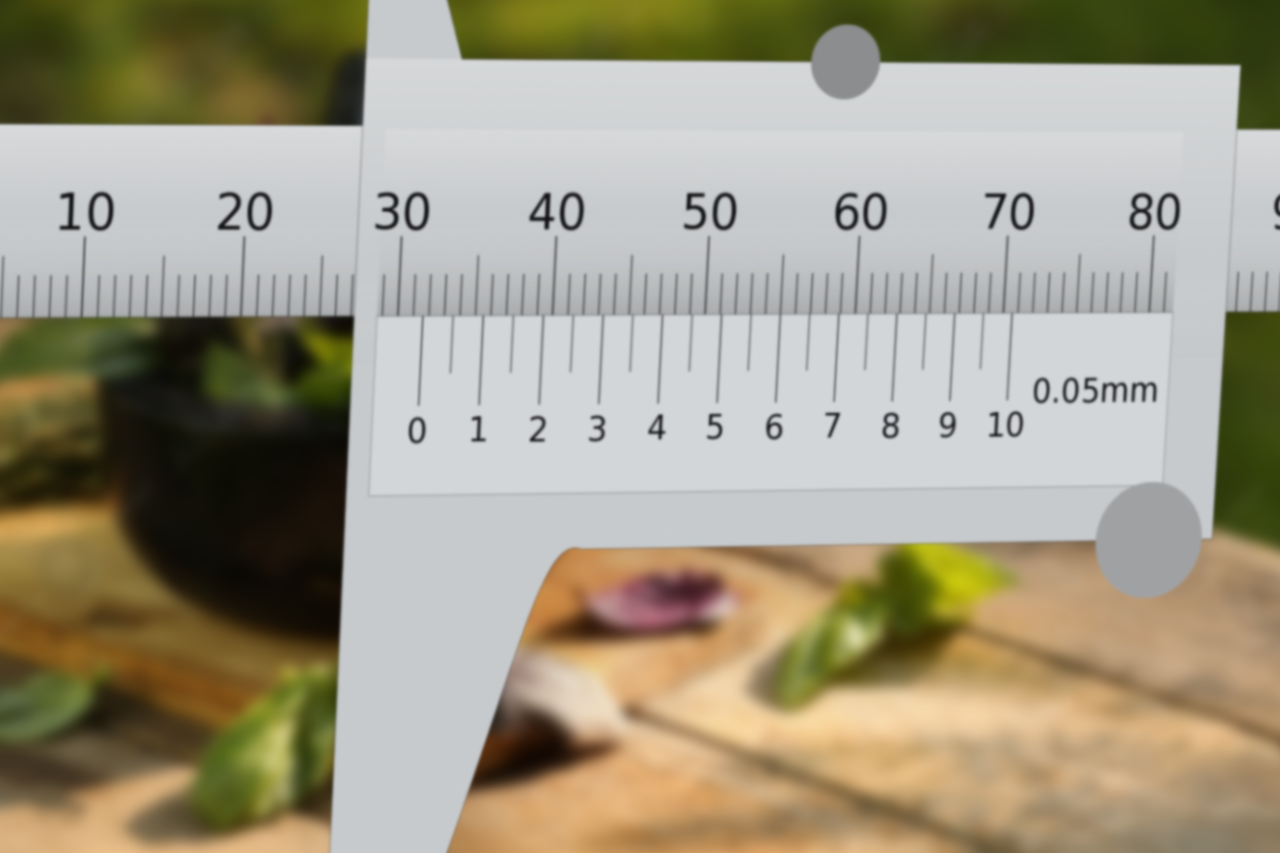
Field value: {"value": 31.6, "unit": "mm"}
